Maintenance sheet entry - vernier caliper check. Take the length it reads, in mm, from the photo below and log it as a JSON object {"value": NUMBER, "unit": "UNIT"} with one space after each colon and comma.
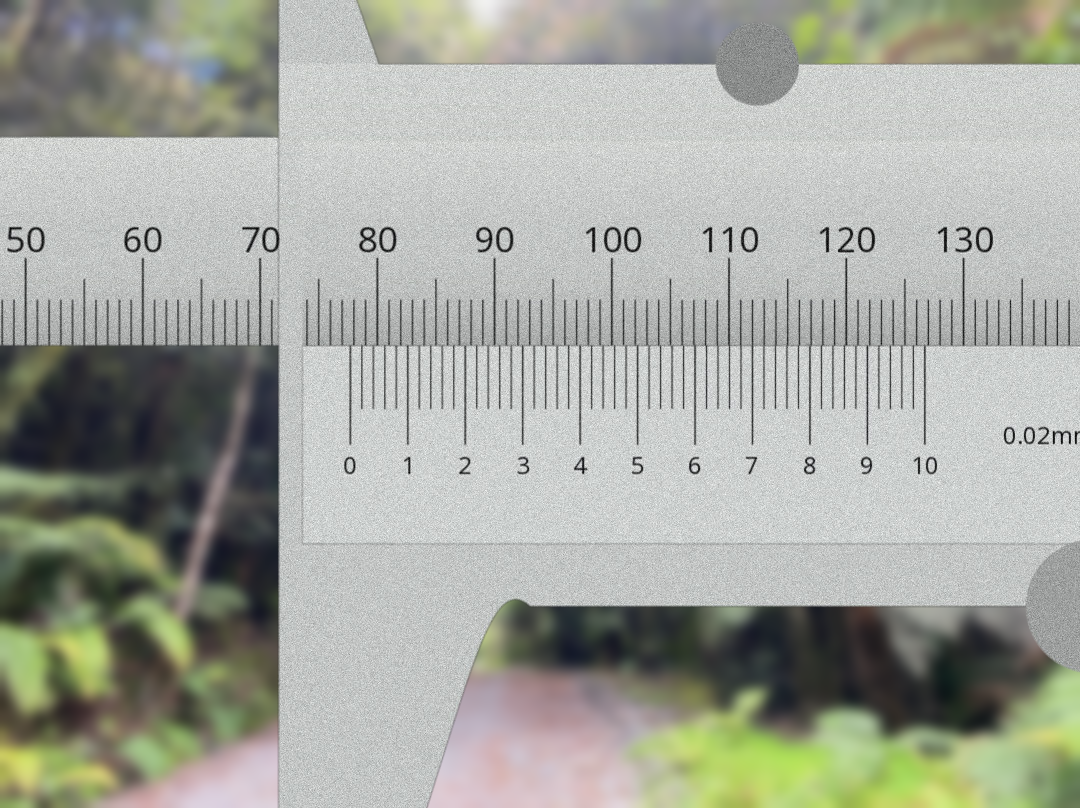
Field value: {"value": 77.7, "unit": "mm"}
